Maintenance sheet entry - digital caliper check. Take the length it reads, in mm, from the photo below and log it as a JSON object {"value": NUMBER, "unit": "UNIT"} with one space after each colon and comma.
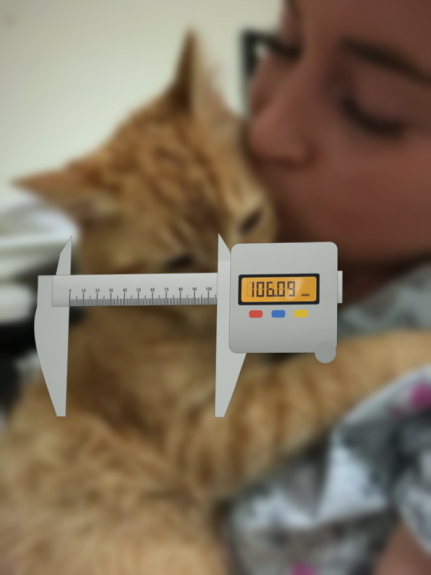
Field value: {"value": 106.09, "unit": "mm"}
